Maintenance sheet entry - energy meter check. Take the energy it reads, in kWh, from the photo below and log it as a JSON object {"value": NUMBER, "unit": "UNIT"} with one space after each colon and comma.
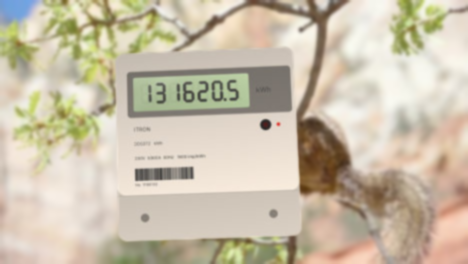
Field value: {"value": 131620.5, "unit": "kWh"}
